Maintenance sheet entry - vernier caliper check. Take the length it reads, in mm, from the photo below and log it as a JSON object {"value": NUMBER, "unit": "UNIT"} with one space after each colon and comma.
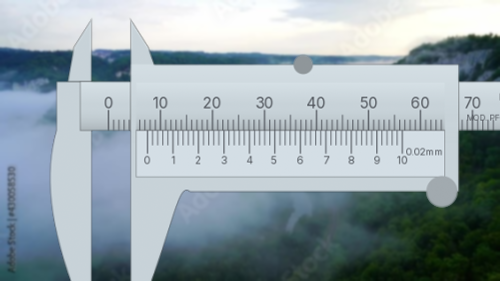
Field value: {"value": 7.5, "unit": "mm"}
